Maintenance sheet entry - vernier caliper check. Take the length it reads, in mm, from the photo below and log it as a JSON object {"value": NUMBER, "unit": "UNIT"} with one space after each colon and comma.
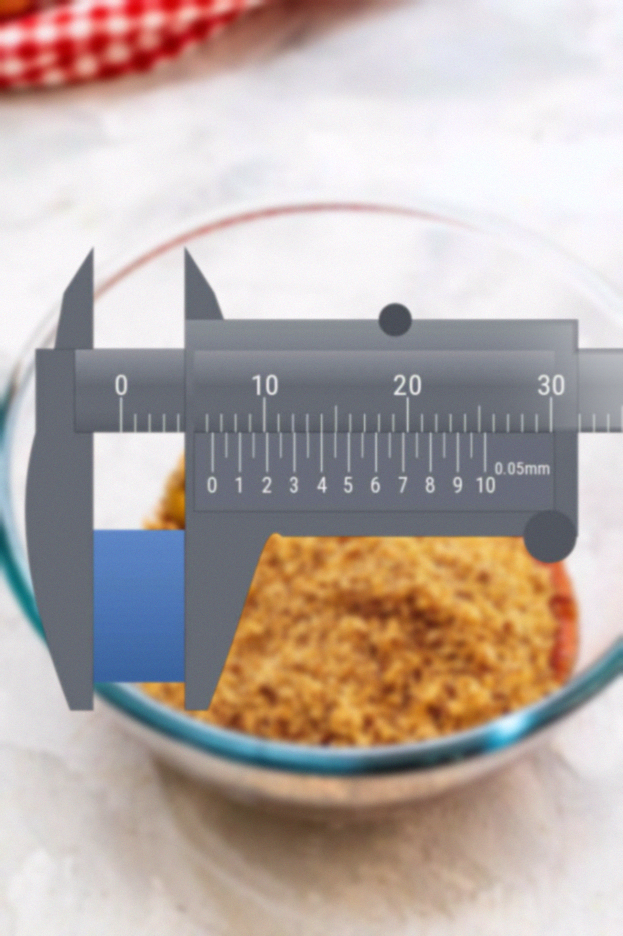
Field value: {"value": 6.4, "unit": "mm"}
